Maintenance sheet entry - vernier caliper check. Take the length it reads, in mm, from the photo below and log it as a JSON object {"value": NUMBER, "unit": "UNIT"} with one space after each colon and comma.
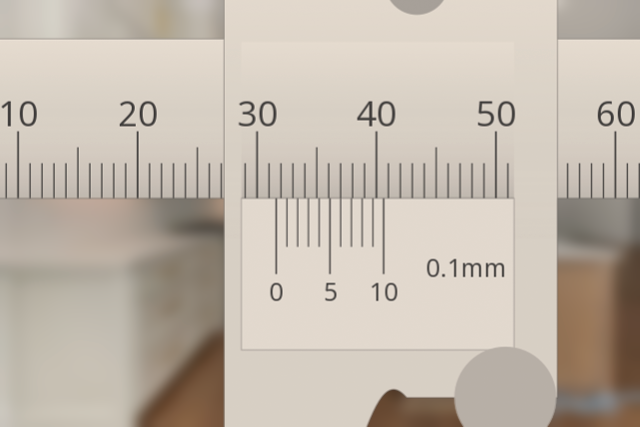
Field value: {"value": 31.6, "unit": "mm"}
